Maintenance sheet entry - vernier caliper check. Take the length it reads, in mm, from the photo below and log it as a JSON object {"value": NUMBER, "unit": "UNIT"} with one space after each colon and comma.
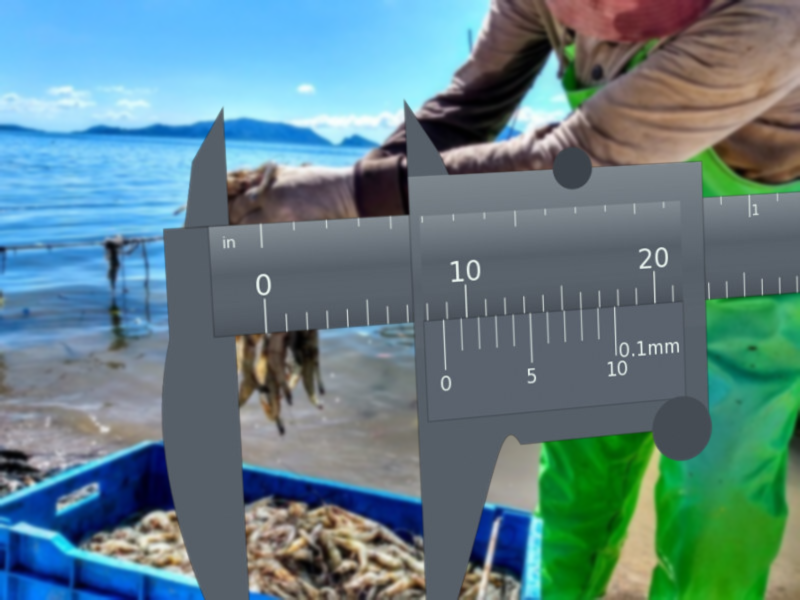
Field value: {"value": 8.8, "unit": "mm"}
